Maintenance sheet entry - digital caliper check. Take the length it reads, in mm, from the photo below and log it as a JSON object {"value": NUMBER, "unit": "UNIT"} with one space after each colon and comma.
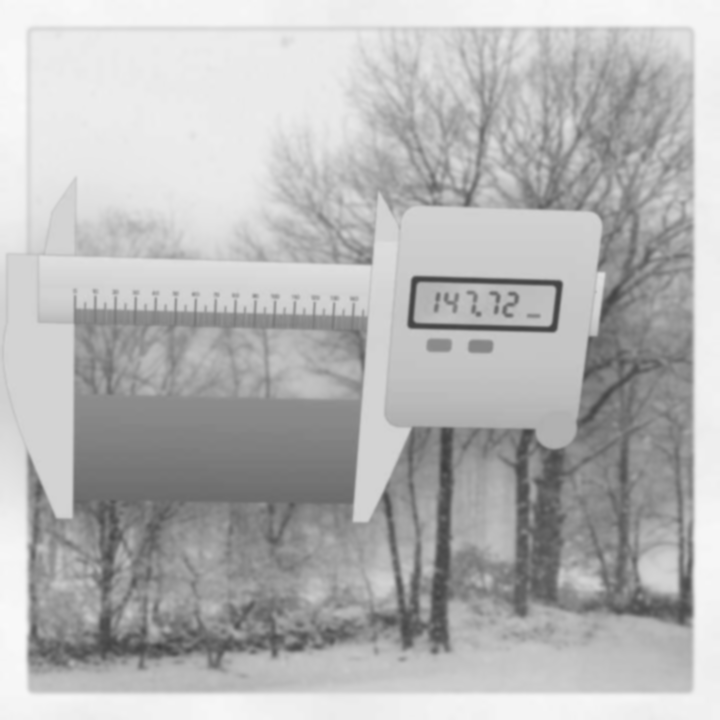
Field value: {"value": 147.72, "unit": "mm"}
